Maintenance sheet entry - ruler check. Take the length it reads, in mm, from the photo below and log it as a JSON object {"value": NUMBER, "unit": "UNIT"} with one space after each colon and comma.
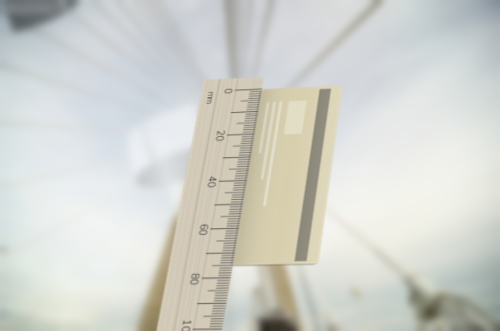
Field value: {"value": 75, "unit": "mm"}
